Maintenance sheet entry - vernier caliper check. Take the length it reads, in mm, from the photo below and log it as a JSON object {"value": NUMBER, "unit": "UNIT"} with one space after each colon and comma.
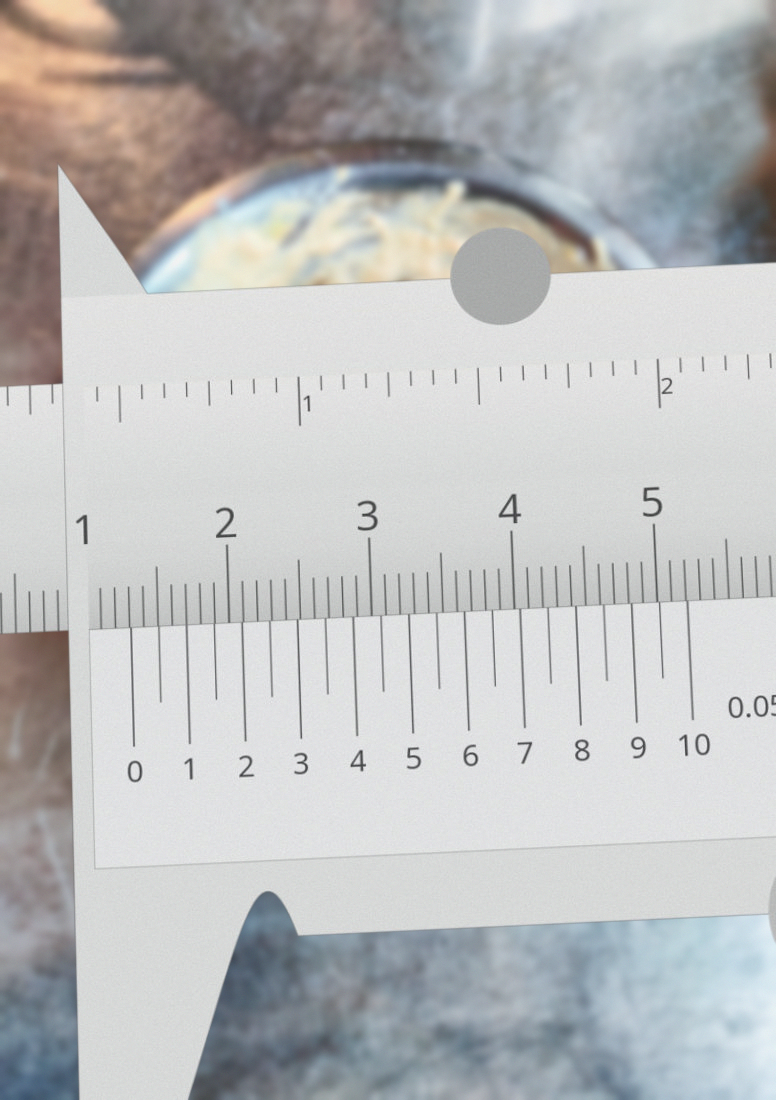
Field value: {"value": 13.1, "unit": "mm"}
